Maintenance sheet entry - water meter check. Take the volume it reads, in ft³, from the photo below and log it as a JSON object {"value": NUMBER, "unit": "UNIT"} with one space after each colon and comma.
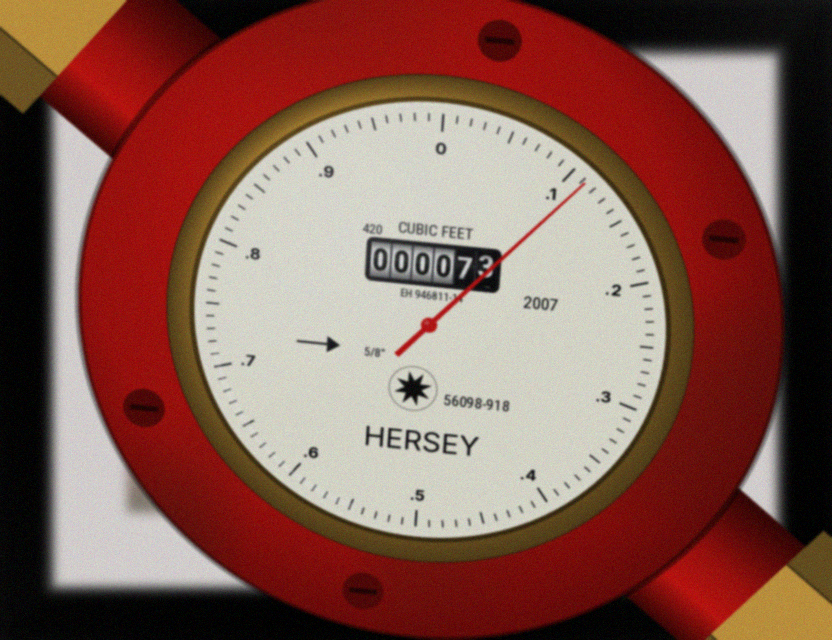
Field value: {"value": 73.11, "unit": "ft³"}
